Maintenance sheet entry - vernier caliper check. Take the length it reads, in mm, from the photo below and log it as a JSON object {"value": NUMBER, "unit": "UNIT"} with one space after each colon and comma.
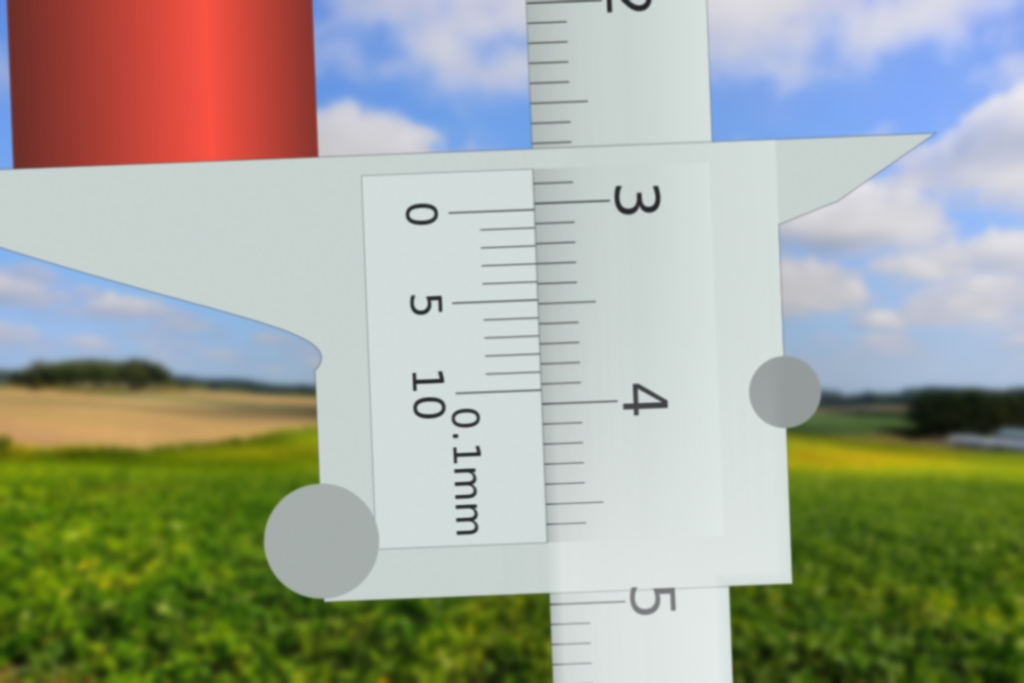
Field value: {"value": 30.3, "unit": "mm"}
